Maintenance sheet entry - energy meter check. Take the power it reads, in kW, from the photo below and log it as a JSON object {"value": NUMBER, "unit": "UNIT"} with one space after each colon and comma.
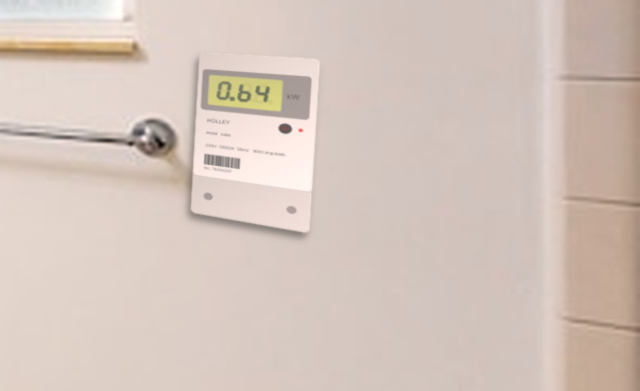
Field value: {"value": 0.64, "unit": "kW"}
